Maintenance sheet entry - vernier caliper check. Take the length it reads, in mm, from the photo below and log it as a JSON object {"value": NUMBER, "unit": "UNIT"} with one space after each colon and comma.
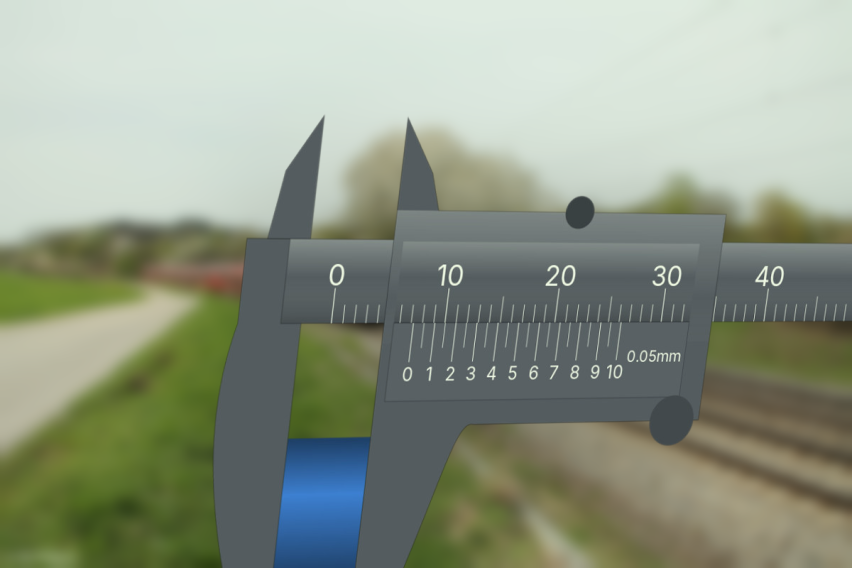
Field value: {"value": 7.2, "unit": "mm"}
